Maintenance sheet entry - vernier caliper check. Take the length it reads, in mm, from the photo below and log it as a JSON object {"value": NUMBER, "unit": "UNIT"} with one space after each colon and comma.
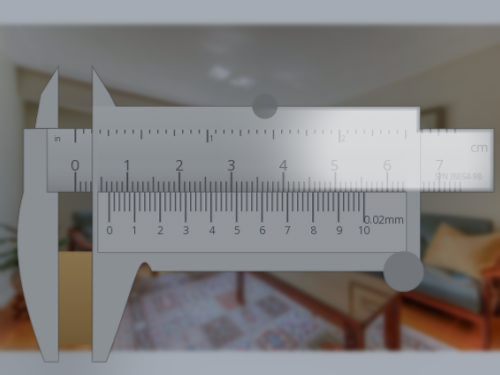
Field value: {"value": 6.5, "unit": "mm"}
